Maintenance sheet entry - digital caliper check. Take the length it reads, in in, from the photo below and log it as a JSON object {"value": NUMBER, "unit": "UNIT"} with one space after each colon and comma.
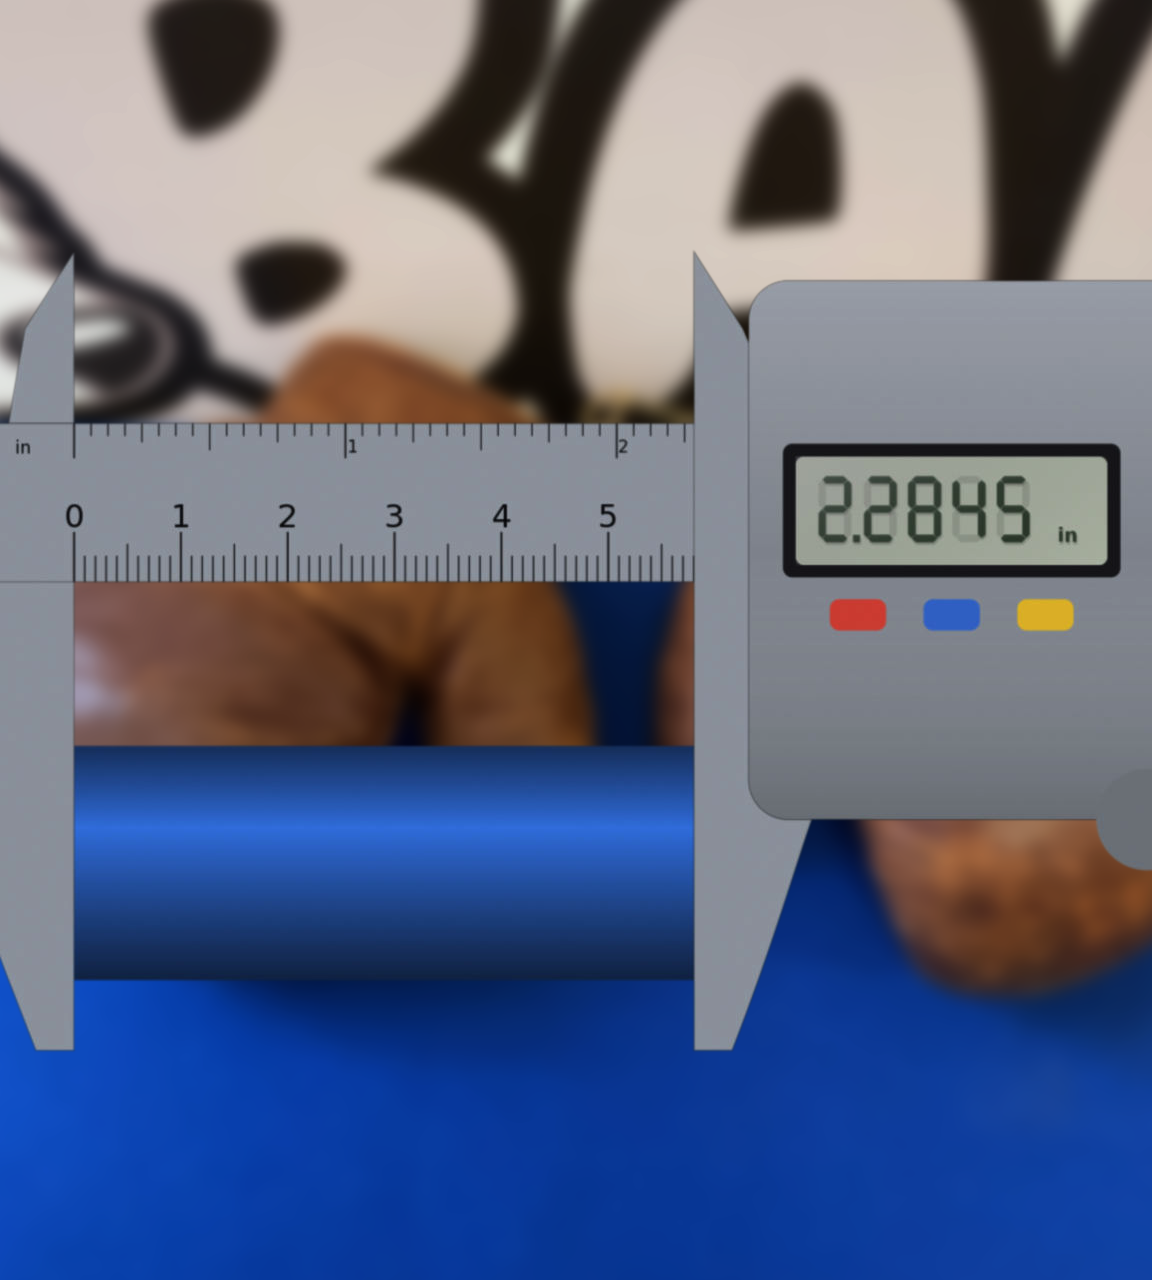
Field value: {"value": 2.2845, "unit": "in"}
